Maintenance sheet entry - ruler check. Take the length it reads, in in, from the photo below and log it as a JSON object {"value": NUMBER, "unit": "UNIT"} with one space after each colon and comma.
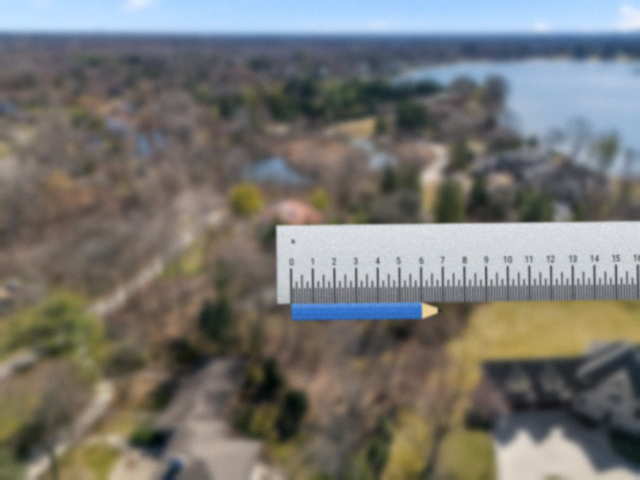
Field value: {"value": 7, "unit": "in"}
